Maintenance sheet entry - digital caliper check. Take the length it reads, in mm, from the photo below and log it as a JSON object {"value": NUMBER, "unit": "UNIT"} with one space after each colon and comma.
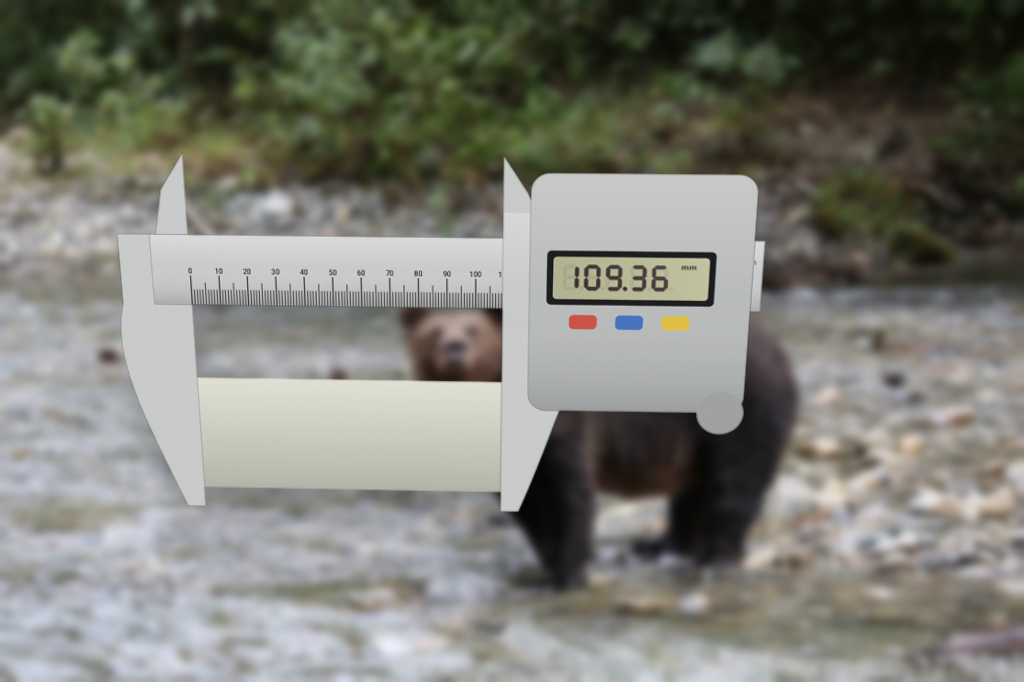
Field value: {"value": 109.36, "unit": "mm"}
